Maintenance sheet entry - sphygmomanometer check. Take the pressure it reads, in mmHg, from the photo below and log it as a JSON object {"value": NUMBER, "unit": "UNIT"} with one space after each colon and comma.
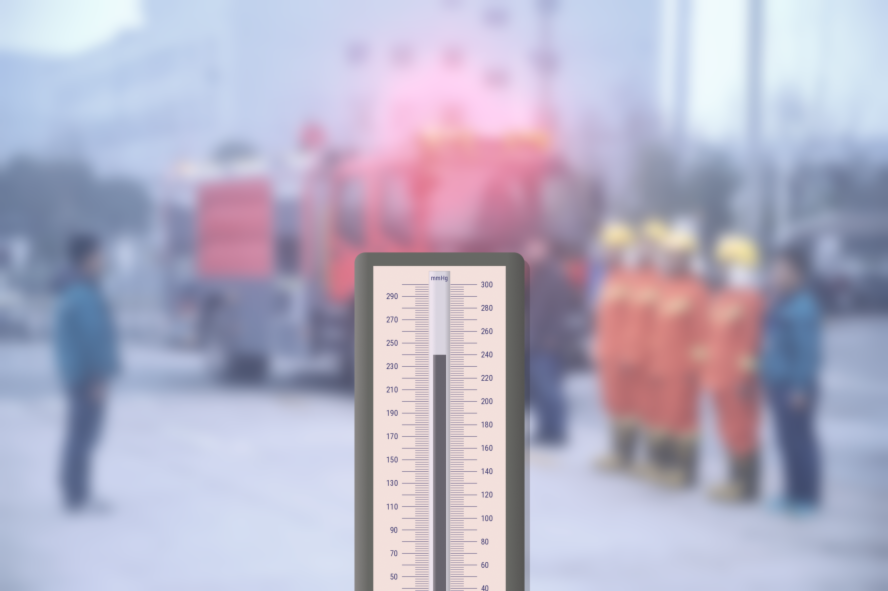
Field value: {"value": 240, "unit": "mmHg"}
